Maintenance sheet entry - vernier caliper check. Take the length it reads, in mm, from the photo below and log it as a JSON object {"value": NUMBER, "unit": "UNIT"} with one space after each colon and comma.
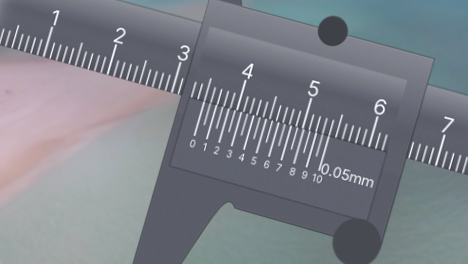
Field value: {"value": 35.0, "unit": "mm"}
